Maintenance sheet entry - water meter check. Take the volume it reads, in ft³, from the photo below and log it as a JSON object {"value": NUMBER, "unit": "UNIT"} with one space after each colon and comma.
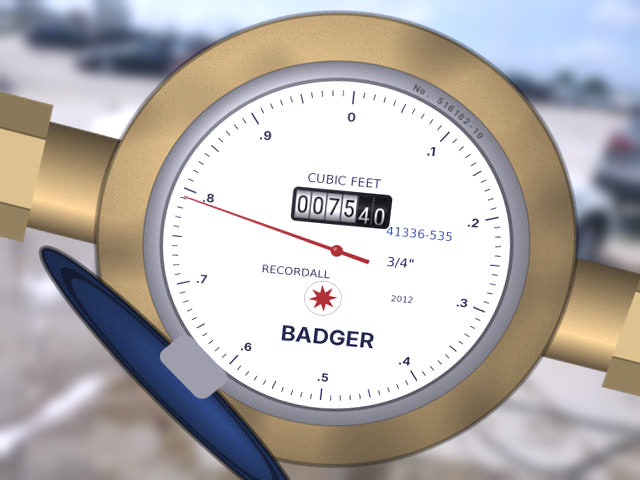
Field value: {"value": 7539.79, "unit": "ft³"}
